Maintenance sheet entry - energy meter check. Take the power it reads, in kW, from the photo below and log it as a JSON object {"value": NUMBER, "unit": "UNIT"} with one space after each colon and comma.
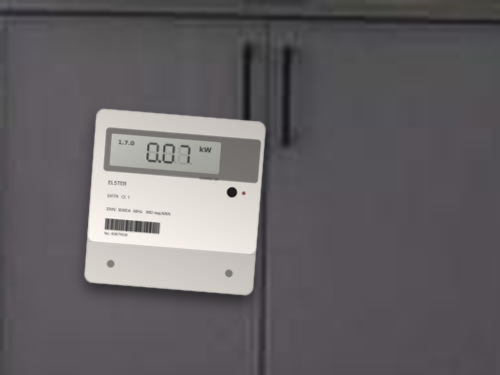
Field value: {"value": 0.07, "unit": "kW"}
